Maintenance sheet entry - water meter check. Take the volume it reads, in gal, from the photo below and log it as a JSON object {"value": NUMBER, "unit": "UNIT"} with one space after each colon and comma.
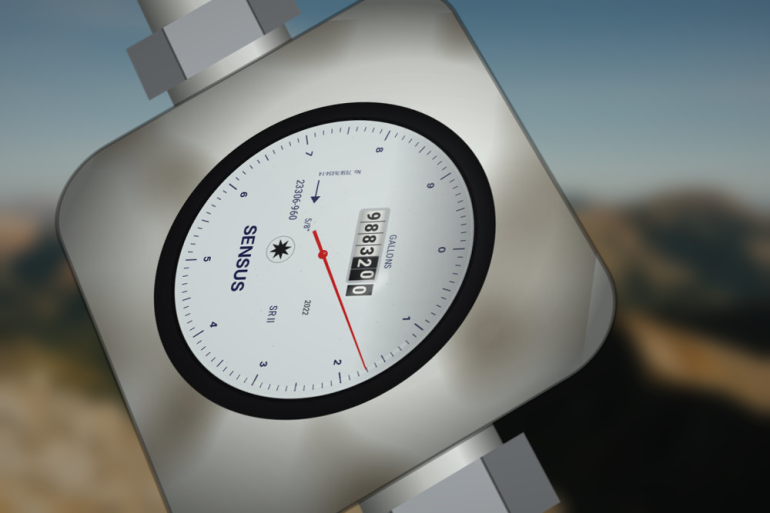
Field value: {"value": 9883201.7, "unit": "gal"}
